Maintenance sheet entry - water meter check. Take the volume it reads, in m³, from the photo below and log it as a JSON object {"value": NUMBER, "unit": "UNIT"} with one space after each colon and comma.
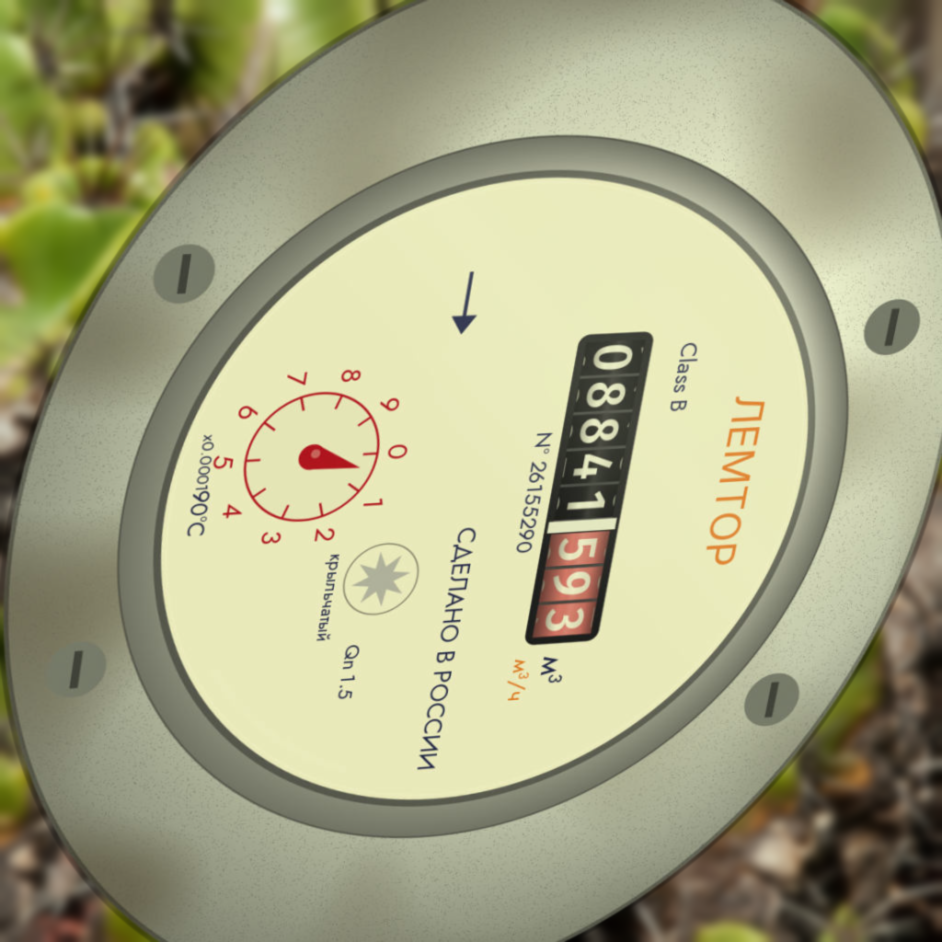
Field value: {"value": 8841.5930, "unit": "m³"}
